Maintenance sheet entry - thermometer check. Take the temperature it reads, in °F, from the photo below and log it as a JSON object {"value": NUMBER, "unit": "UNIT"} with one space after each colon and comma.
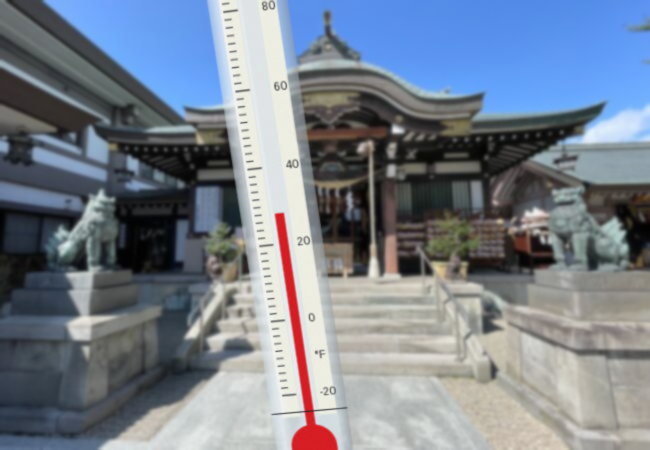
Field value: {"value": 28, "unit": "°F"}
